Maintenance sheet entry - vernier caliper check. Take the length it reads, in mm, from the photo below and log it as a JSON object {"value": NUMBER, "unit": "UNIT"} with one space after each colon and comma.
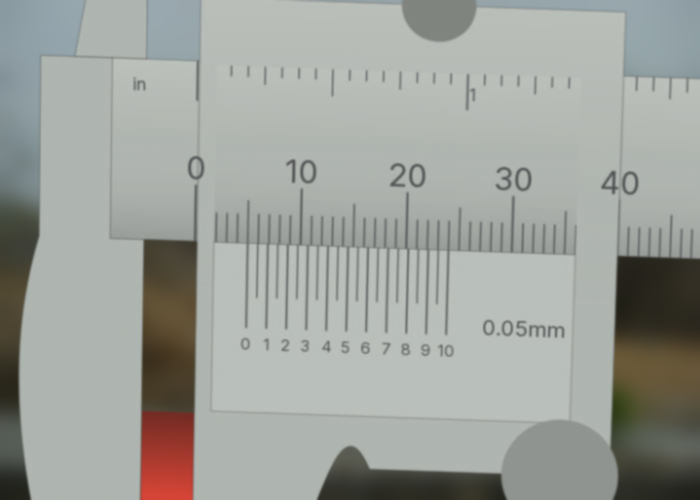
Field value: {"value": 5.0, "unit": "mm"}
